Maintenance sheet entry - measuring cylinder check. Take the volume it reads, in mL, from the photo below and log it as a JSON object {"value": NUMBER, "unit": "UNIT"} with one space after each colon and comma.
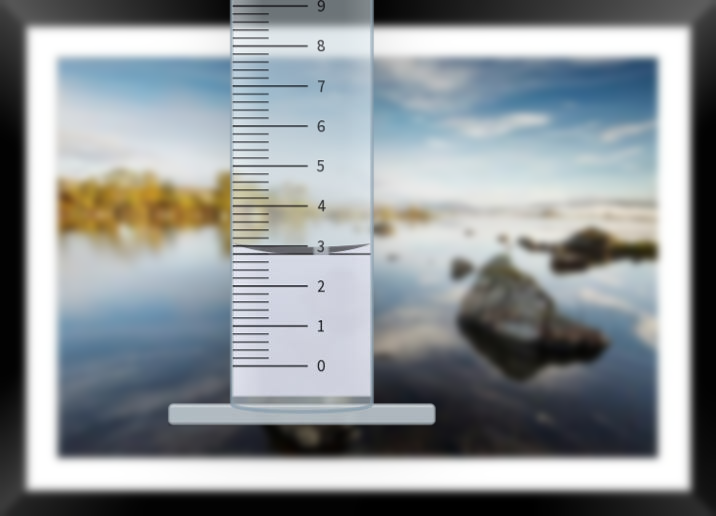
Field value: {"value": 2.8, "unit": "mL"}
